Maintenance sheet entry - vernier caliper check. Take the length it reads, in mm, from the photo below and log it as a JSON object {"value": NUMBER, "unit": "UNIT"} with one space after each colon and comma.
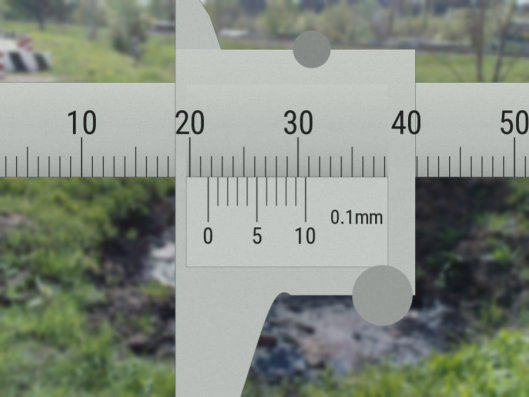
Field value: {"value": 21.7, "unit": "mm"}
